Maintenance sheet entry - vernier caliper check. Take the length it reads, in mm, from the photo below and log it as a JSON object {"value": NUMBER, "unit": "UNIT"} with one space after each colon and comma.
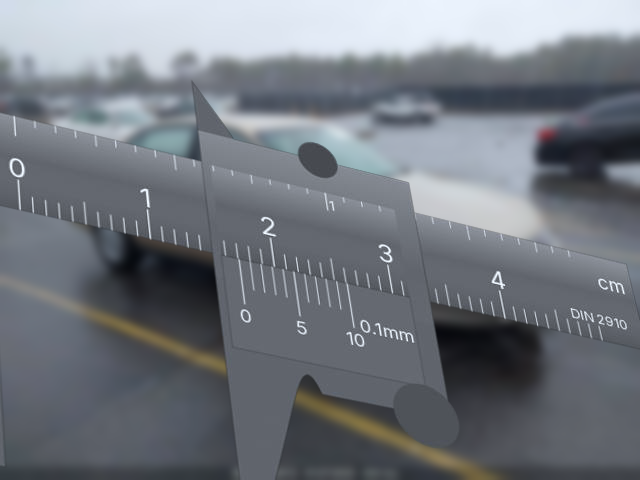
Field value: {"value": 17.1, "unit": "mm"}
